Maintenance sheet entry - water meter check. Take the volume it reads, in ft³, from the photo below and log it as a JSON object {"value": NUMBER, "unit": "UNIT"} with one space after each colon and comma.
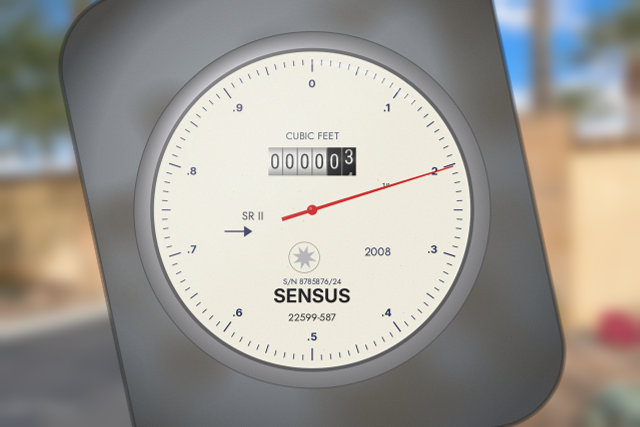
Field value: {"value": 3.20, "unit": "ft³"}
